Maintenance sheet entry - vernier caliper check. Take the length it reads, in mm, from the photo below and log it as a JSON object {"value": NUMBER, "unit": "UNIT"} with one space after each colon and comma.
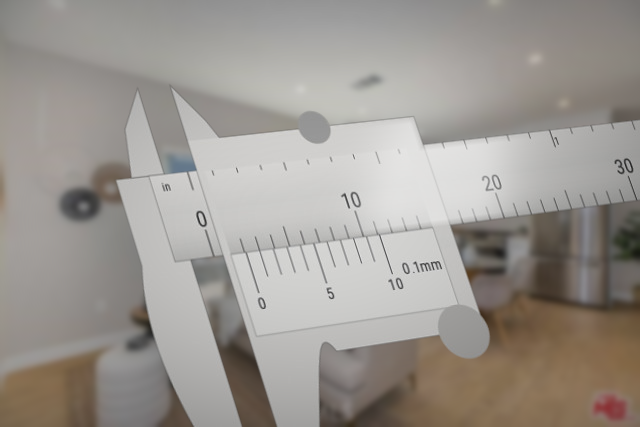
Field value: {"value": 2.1, "unit": "mm"}
